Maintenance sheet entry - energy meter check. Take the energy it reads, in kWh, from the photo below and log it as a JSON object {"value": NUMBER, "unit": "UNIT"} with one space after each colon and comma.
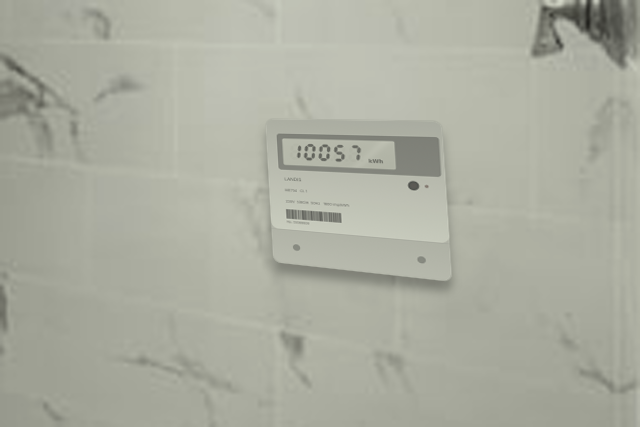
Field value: {"value": 10057, "unit": "kWh"}
